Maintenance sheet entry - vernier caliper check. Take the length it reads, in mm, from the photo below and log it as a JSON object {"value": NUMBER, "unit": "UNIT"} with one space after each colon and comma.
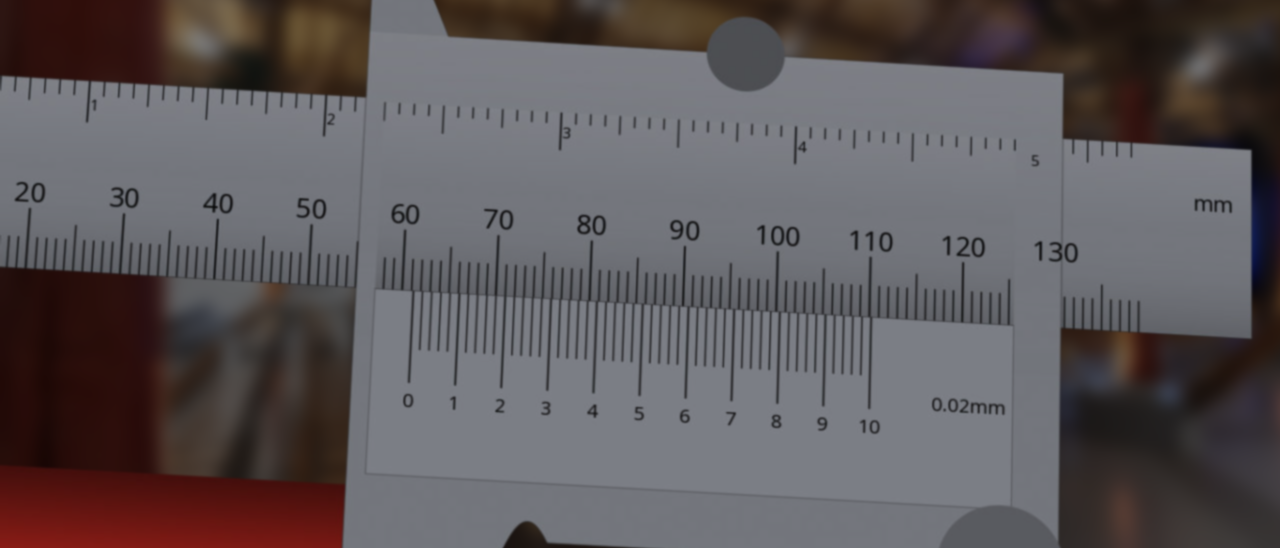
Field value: {"value": 61.2, "unit": "mm"}
